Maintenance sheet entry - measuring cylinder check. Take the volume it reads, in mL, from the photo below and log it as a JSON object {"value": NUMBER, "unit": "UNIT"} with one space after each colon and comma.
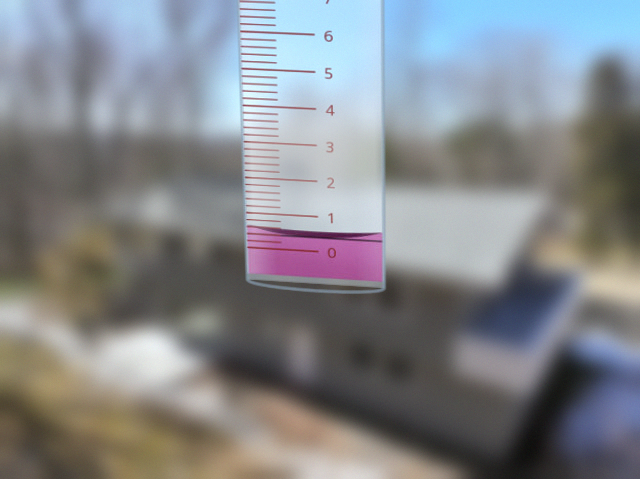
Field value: {"value": 0.4, "unit": "mL"}
